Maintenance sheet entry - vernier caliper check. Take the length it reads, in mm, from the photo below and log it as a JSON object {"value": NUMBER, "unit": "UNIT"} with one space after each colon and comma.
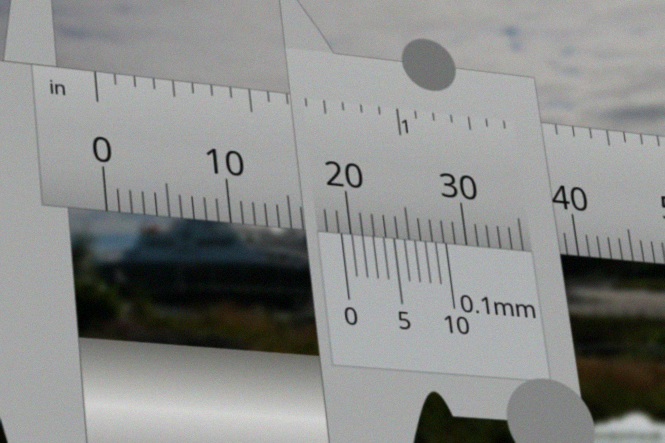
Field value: {"value": 19.2, "unit": "mm"}
